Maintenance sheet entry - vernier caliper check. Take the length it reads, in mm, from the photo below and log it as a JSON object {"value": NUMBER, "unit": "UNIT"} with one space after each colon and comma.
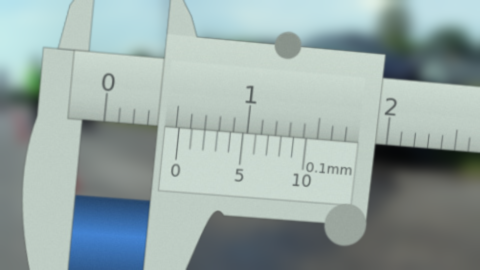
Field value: {"value": 5.2, "unit": "mm"}
